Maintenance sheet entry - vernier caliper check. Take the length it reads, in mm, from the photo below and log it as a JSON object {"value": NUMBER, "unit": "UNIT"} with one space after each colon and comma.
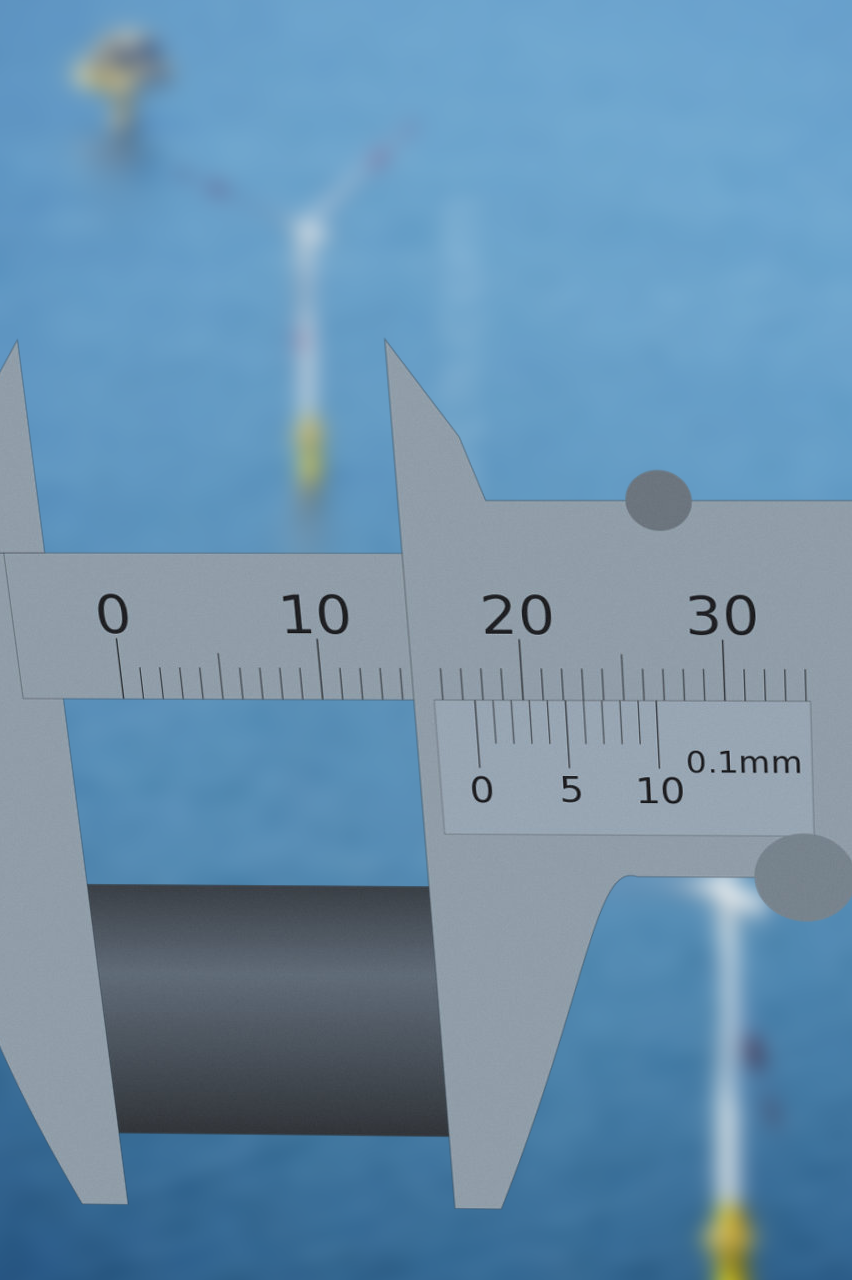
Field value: {"value": 17.6, "unit": "mm"}
